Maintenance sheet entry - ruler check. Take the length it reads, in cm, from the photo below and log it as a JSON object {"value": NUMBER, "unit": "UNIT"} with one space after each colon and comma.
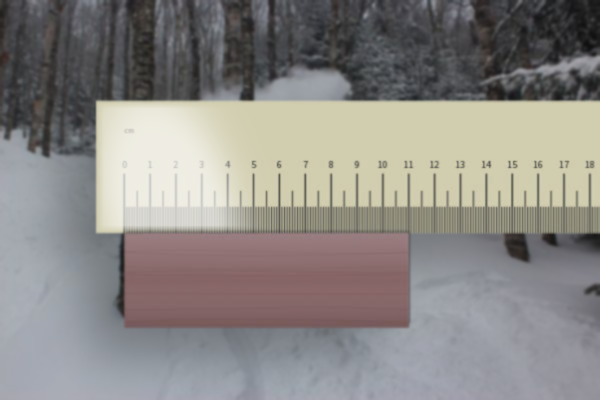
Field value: {"value": 11, "unit": "cm"}
